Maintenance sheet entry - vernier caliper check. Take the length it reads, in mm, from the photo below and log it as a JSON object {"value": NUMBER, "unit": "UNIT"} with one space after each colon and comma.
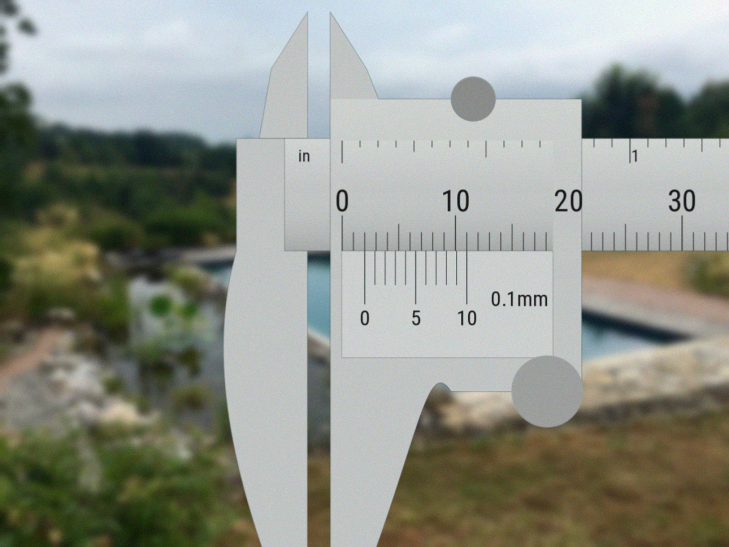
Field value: {"value": 2.0, "unit": "mm"}
